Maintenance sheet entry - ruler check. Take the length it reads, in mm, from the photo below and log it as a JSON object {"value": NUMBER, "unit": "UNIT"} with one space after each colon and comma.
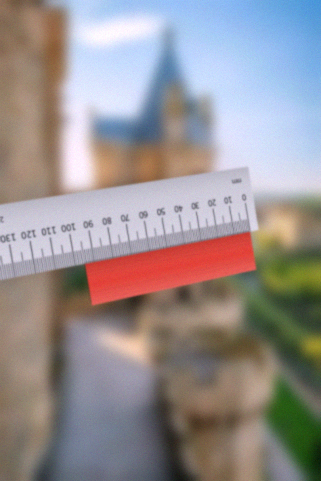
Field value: {"value": 95, "unit": "mm"}
